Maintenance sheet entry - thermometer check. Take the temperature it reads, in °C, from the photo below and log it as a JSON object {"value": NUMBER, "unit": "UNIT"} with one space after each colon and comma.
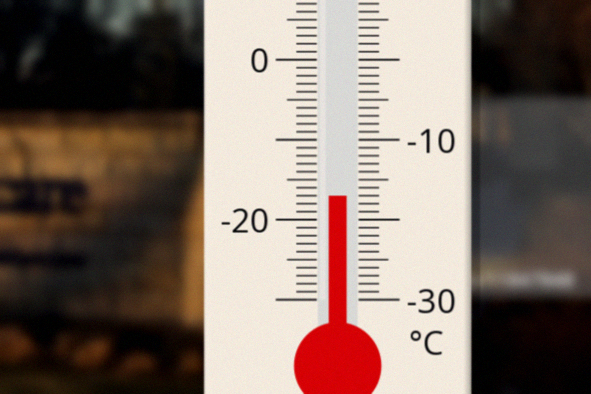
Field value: {"value": -17, "unit": "°C"}
